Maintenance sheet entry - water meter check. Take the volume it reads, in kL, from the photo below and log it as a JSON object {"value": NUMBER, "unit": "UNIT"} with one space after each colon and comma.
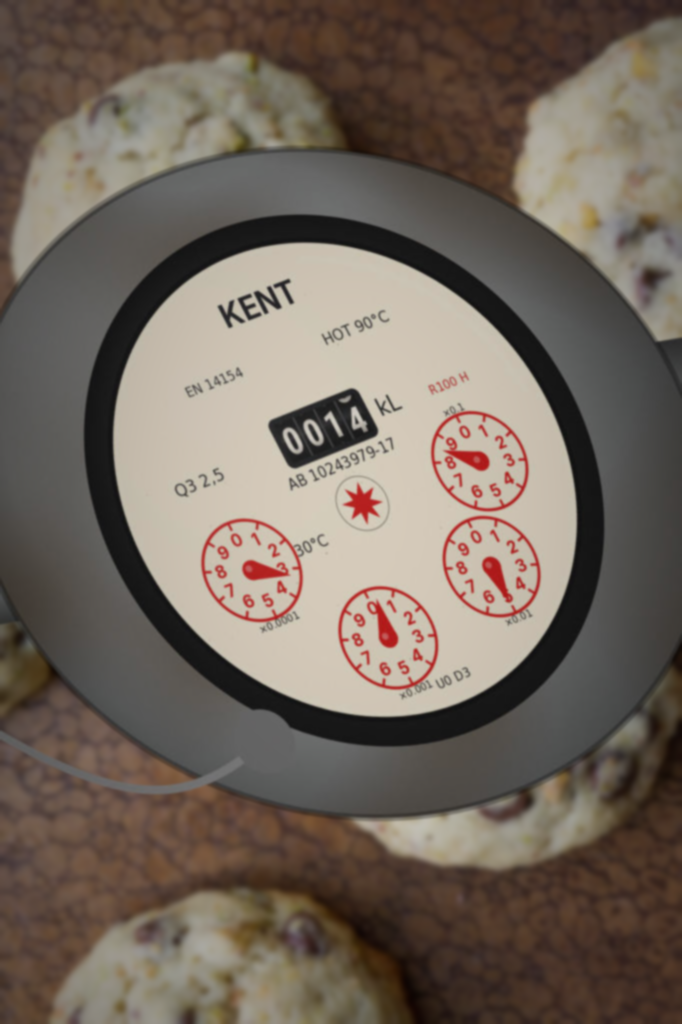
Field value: {"value": 13.8503, "unit": "kL"}
